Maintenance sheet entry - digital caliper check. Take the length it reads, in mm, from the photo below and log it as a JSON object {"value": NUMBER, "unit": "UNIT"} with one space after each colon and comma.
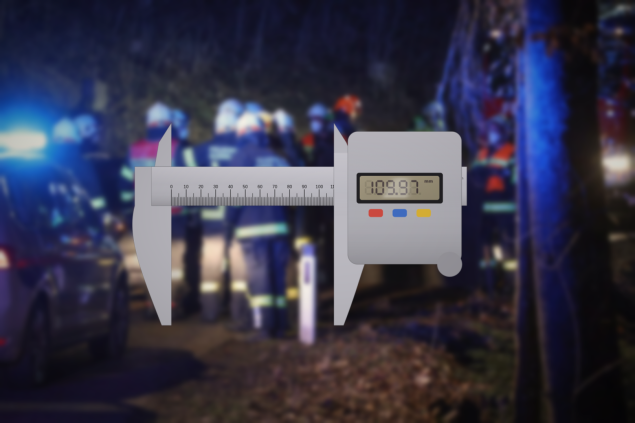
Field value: {"value": 109.97, "unit": "mm"}
